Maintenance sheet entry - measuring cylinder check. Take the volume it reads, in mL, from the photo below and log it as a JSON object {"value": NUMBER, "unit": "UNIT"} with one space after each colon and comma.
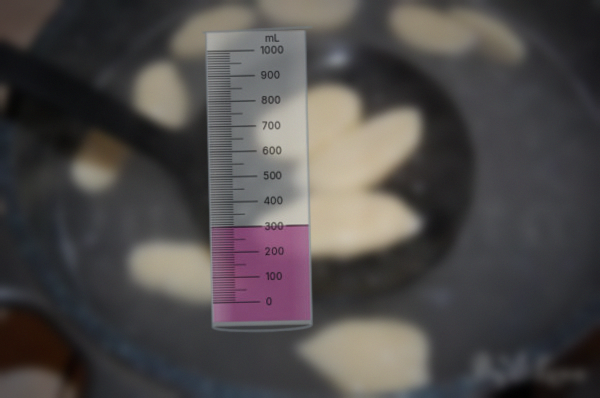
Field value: {"value": 300, "unit": "mL"}
